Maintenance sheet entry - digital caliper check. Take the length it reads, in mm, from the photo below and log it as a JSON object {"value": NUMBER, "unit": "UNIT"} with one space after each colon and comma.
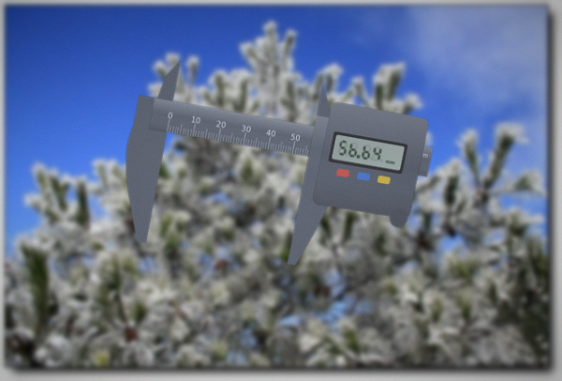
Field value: {"value": 56.64, "unit": "mm"}
